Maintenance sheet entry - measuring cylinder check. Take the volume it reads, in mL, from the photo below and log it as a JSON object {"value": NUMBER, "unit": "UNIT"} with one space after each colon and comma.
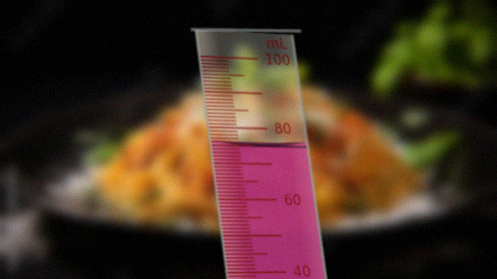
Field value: {"value": 75, "unit": "mL"}
